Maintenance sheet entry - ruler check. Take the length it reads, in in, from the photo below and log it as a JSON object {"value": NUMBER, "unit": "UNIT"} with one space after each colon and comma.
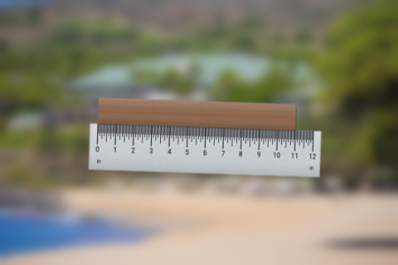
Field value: {"value": 11, "unit": "in"}
